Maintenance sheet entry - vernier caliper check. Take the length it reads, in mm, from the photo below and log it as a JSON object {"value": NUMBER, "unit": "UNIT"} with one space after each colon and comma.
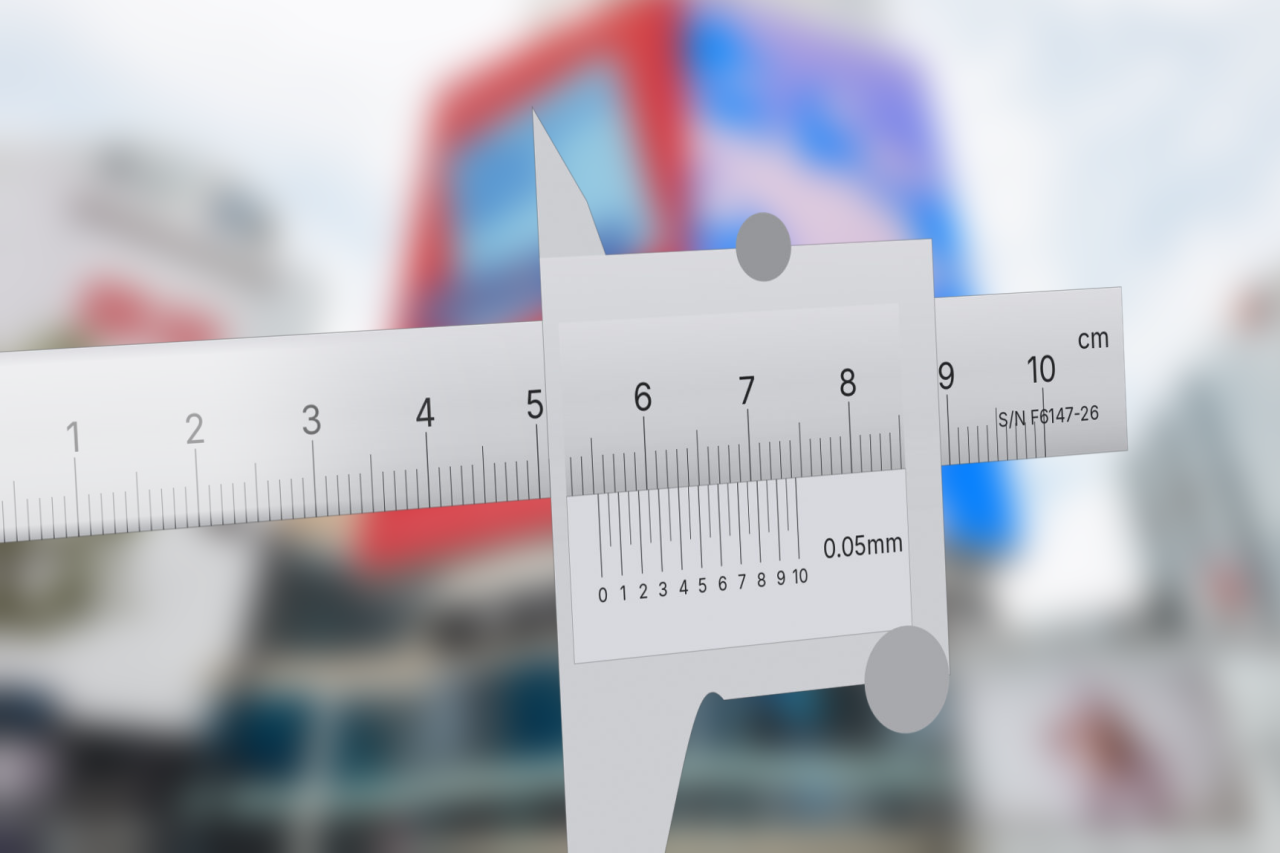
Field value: {"value": 55.4, "unit": "mm"}
